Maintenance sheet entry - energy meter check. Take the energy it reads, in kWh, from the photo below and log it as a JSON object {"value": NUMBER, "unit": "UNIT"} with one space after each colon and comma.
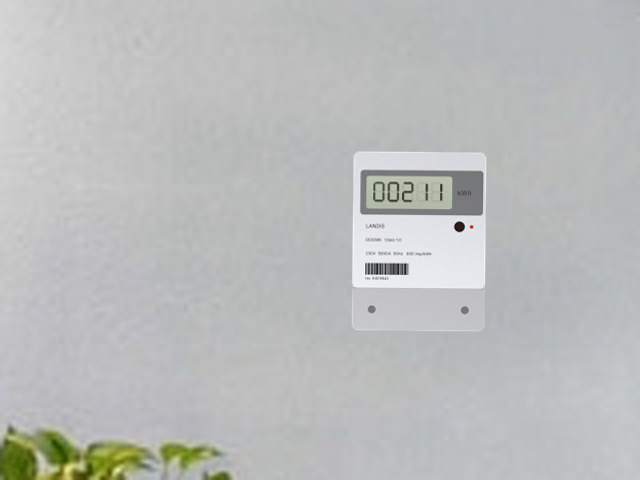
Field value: {"value": 211, "unit": "kWh"}
